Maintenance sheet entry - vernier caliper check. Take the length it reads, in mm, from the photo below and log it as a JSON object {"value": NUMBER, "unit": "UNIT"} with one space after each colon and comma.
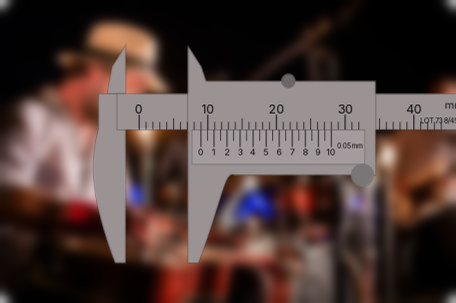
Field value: {"value": 9.0, "unit": "mm"}
